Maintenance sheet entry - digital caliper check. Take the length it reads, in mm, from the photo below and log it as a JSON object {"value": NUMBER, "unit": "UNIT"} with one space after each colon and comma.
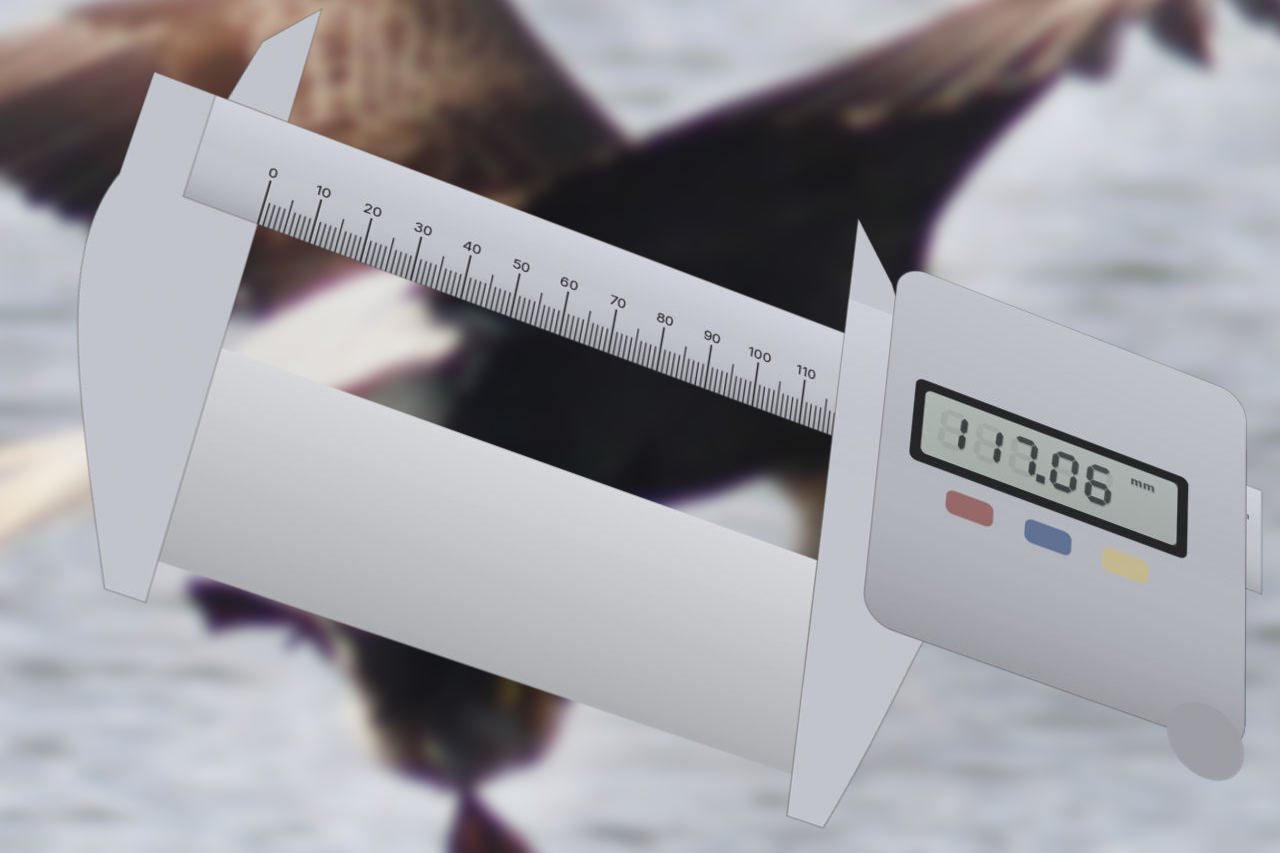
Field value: {"value": 117.06, "unit": "mm"}
